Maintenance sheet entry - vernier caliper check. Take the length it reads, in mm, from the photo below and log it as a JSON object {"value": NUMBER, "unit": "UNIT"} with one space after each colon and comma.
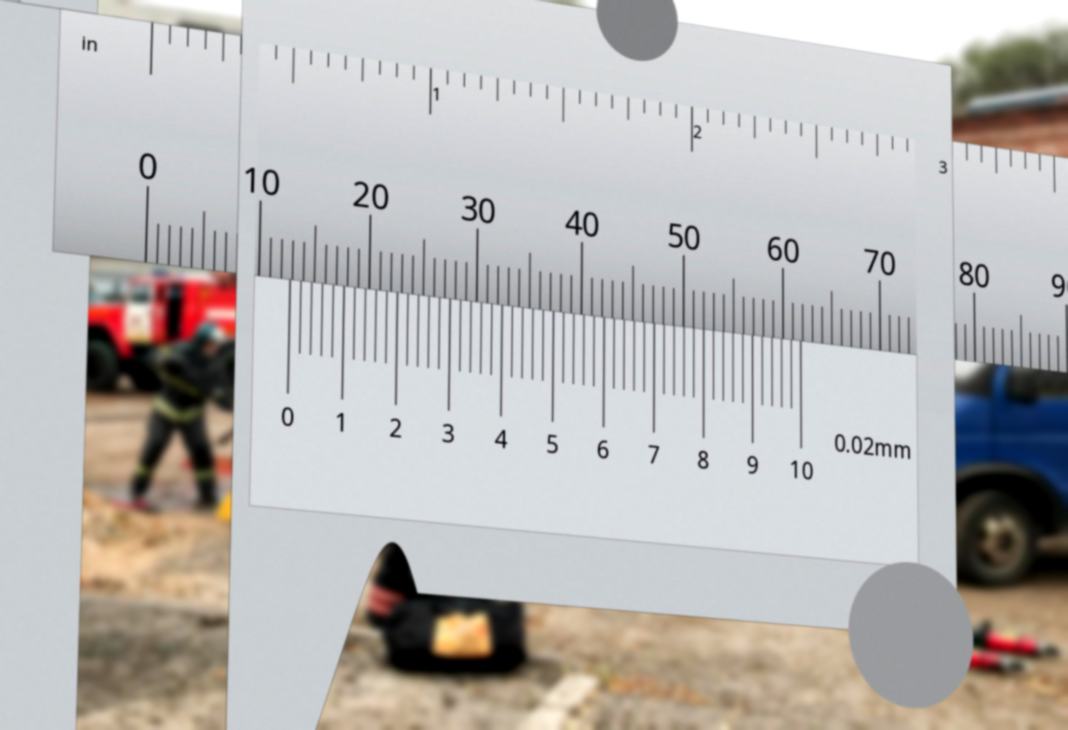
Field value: {"value": 12.8, "unit": "mm"}
